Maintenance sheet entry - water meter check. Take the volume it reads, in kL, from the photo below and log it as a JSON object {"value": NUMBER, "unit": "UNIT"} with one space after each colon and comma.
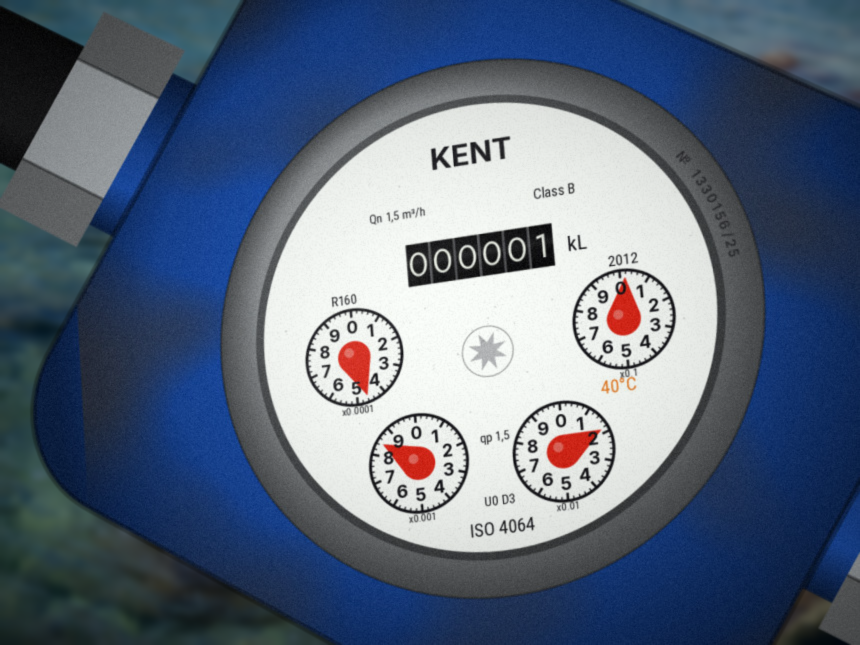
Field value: {"value": 1.0184, "unit": "kL"}
